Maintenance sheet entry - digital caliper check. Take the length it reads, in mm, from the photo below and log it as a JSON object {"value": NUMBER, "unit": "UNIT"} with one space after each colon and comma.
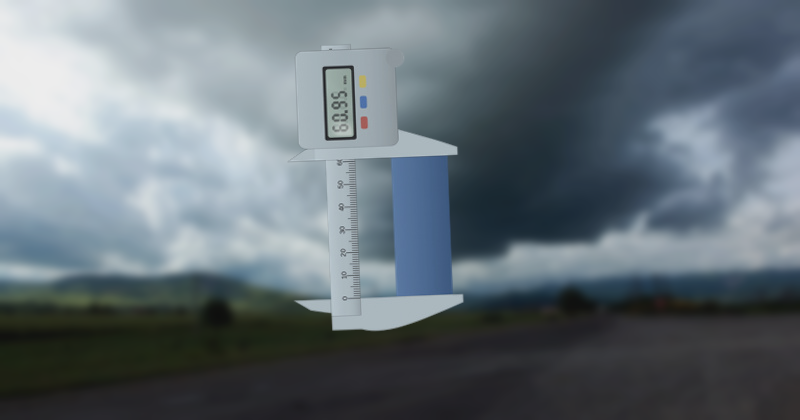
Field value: {"value": 60.95, "unit": "mm"}
